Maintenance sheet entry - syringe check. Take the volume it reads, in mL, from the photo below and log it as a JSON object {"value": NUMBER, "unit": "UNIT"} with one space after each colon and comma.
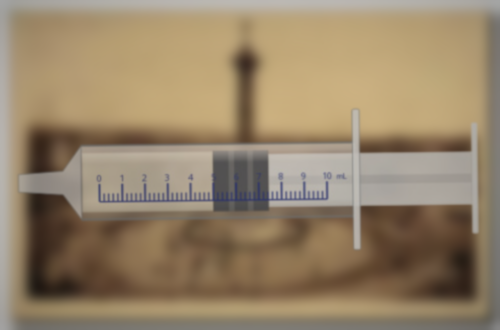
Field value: {"value": 5, "unit": "mL"}
